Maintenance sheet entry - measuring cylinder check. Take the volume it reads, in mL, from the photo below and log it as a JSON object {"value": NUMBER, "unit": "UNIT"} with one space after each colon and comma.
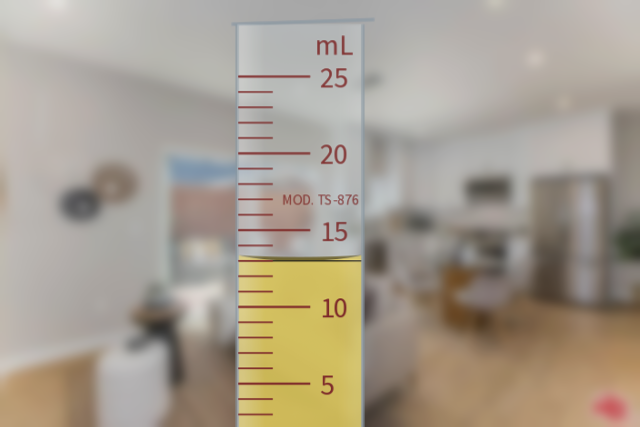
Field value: {"value": 13, "unit": "mL"}
